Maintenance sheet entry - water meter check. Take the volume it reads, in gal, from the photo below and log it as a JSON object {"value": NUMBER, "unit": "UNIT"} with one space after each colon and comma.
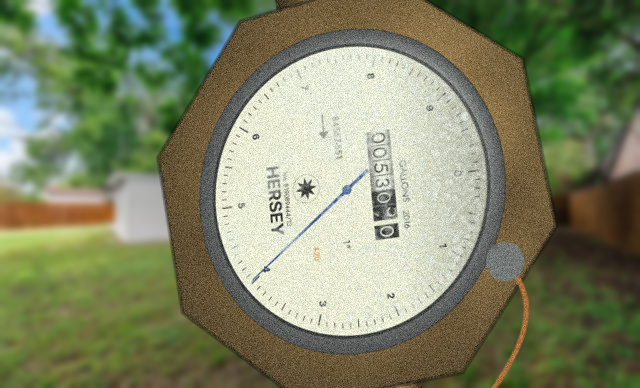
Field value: {"value": 53054.0, "unit": "gal"}
